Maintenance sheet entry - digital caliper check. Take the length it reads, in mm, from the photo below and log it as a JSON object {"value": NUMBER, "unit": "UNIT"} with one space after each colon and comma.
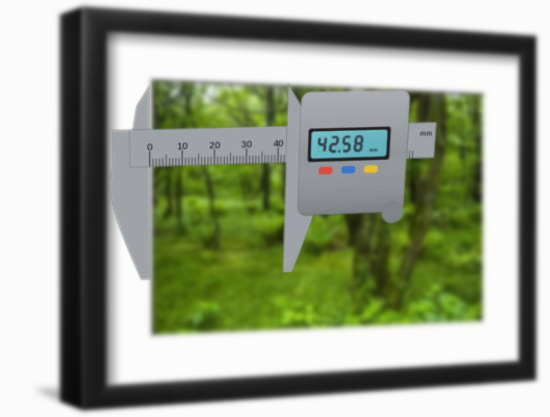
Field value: {"value": 42.58, "unit": "mm"}
